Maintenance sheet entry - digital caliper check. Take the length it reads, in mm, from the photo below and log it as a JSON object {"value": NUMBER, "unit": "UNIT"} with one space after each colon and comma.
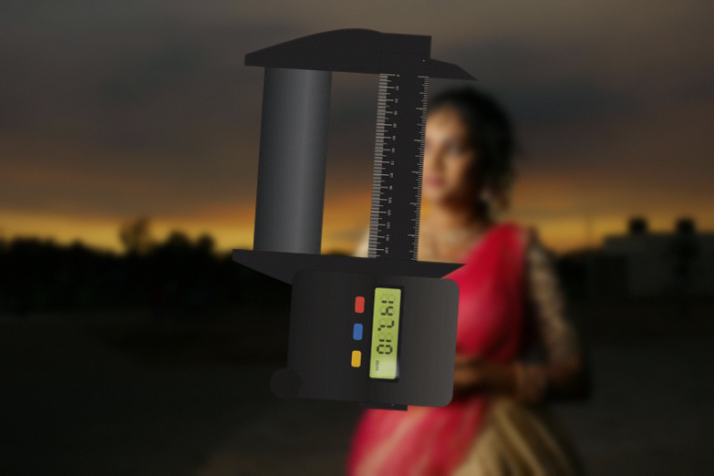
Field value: {"value": 147.10, "unit": "mm"}
